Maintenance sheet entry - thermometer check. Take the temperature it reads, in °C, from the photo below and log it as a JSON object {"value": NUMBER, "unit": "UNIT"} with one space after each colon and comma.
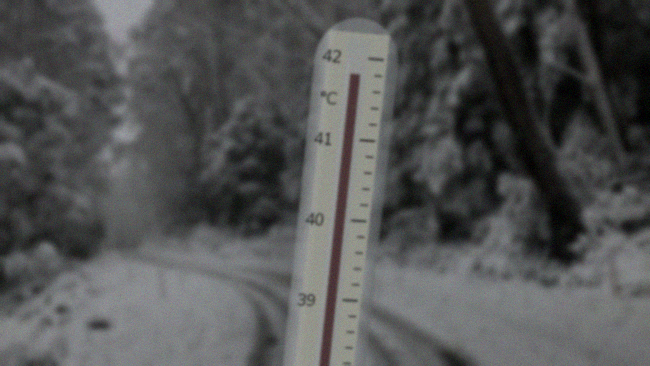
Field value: {"value": 41.8, "unit": "°C"}
